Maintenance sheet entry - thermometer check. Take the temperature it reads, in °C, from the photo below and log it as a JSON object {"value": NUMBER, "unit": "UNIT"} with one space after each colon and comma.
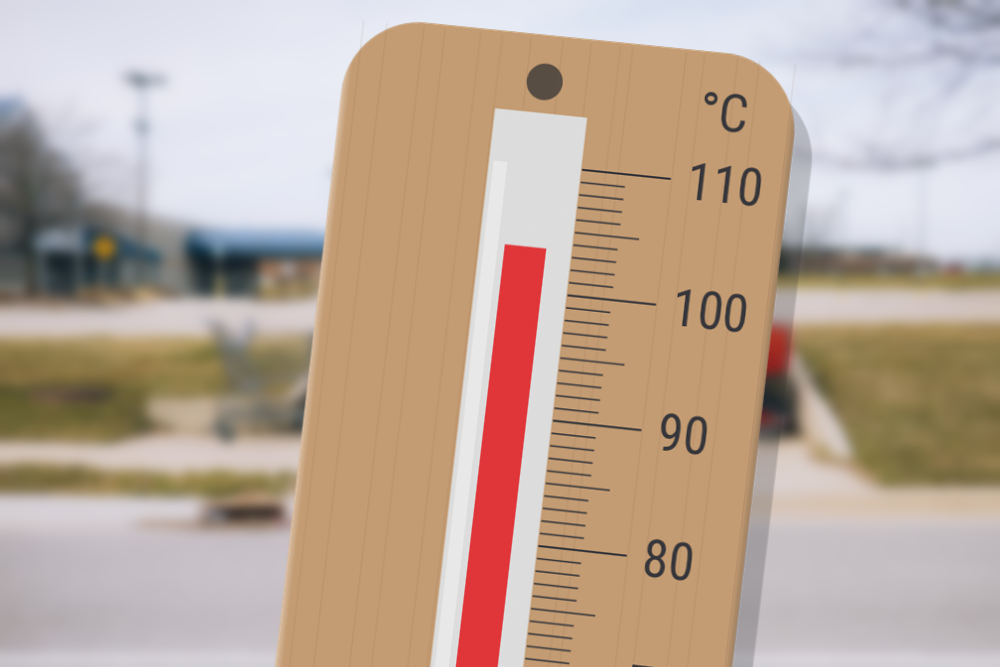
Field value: {"value": 103.5, "unit": "°C"}
